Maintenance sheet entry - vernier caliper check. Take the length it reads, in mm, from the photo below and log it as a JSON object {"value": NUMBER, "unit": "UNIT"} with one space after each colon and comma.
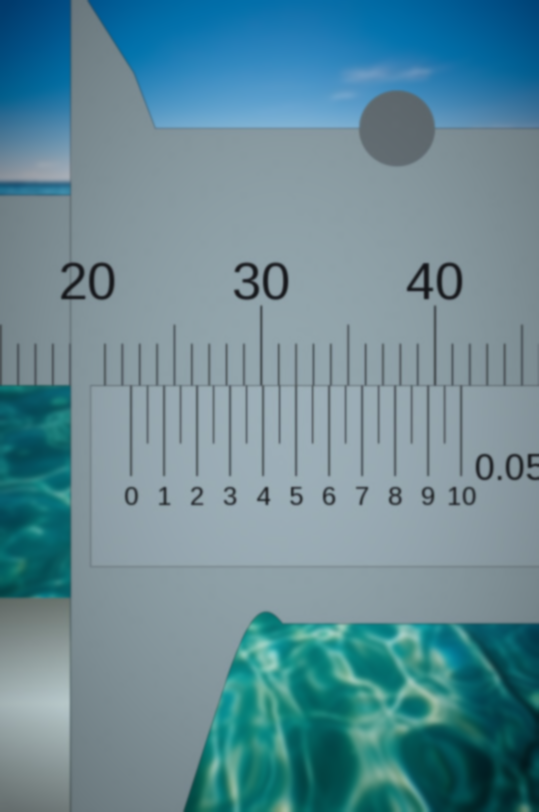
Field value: {"value": 22.5, "unit": "mm"}
